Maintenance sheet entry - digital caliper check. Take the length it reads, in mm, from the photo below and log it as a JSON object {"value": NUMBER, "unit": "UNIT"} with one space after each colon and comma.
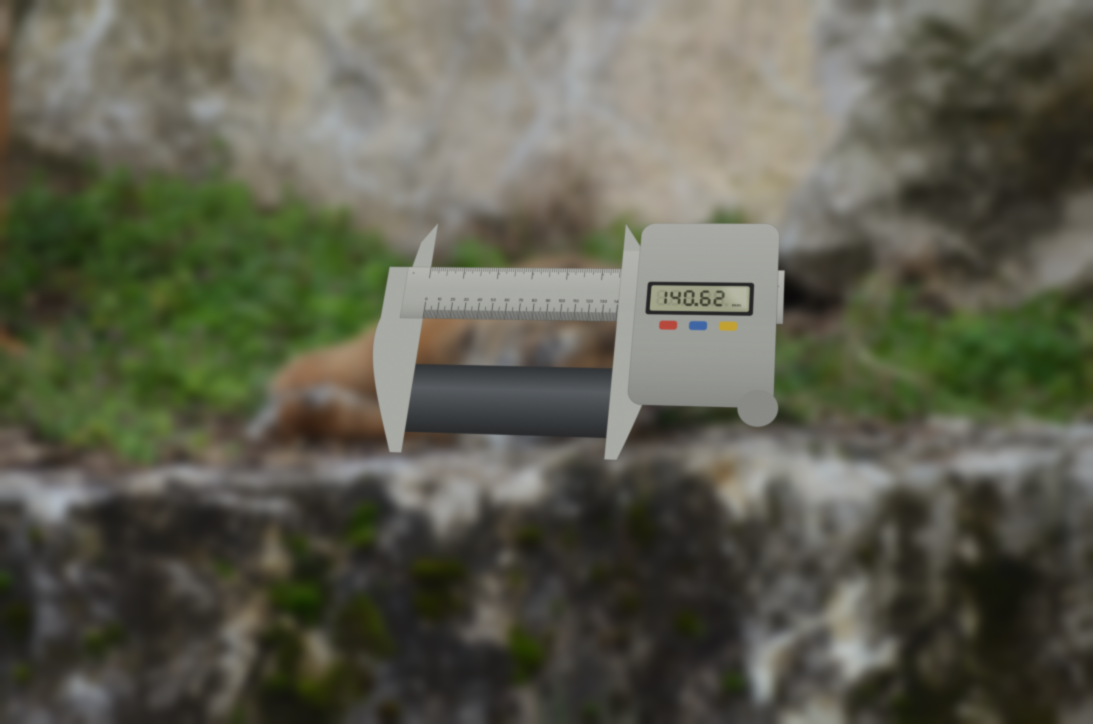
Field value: {"value": 140.62, "unit": "mm"}
